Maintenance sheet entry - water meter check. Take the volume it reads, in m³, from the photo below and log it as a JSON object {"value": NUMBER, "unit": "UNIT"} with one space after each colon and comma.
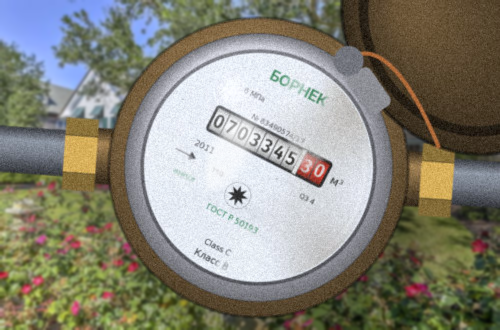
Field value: {"value": 703345.30, "unit": "m³"}
